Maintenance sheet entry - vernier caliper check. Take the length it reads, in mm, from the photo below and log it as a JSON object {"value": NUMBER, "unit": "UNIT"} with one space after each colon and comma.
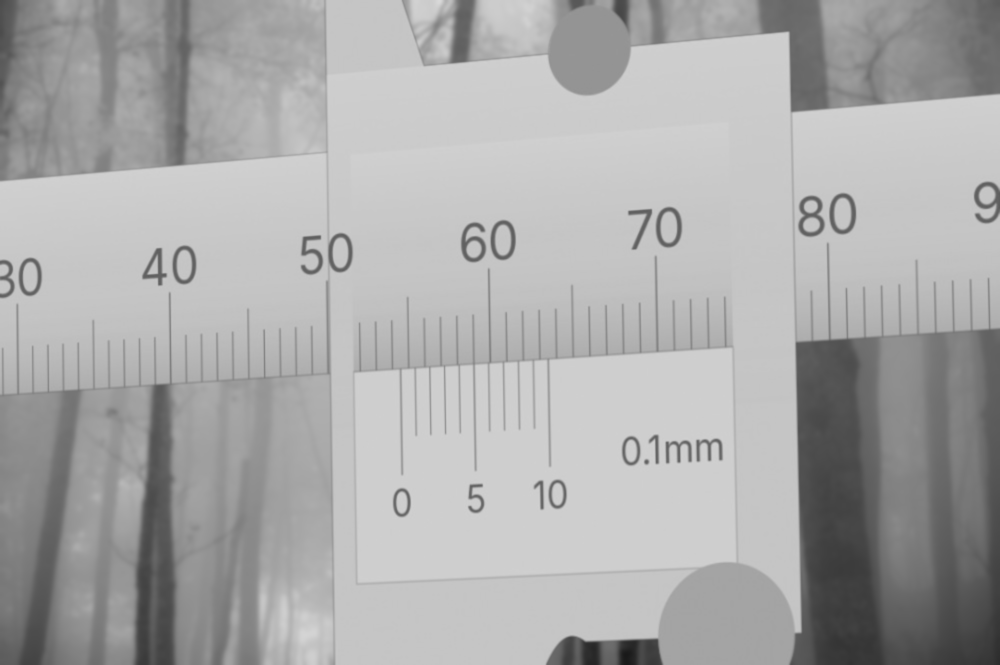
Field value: {"value": 54.5, "unit": "mm"}
